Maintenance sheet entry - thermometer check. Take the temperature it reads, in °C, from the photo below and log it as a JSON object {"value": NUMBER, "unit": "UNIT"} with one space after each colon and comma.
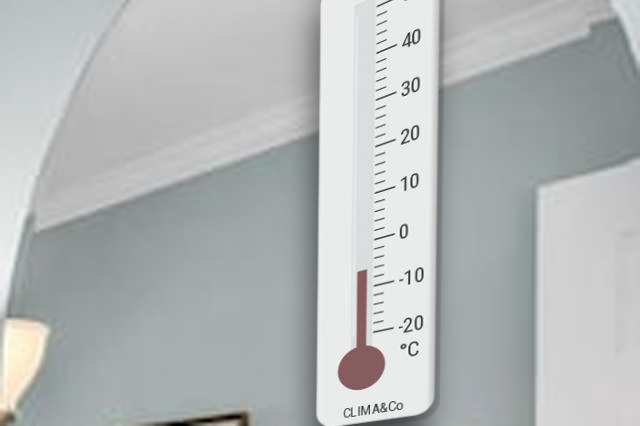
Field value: {"value": -6, "unit": "°C"}
